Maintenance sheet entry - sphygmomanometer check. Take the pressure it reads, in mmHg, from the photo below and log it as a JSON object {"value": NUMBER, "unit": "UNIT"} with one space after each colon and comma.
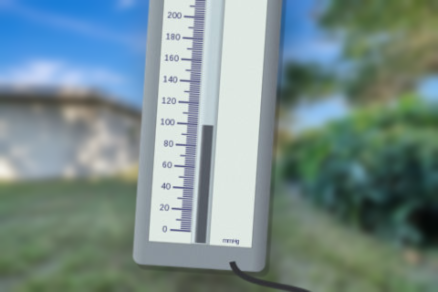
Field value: {"value": 100, "unit": "mmHg"}
